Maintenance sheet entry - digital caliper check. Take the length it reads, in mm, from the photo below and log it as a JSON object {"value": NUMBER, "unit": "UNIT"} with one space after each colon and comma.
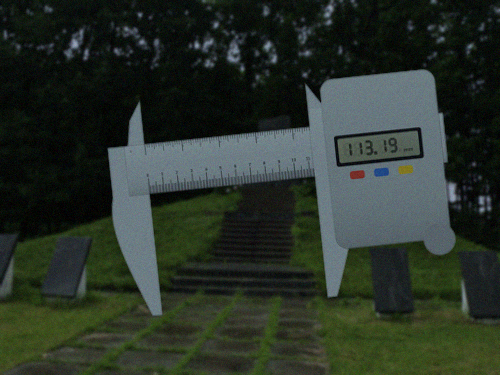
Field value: {"value": 113.19, "unit": "mm"}
